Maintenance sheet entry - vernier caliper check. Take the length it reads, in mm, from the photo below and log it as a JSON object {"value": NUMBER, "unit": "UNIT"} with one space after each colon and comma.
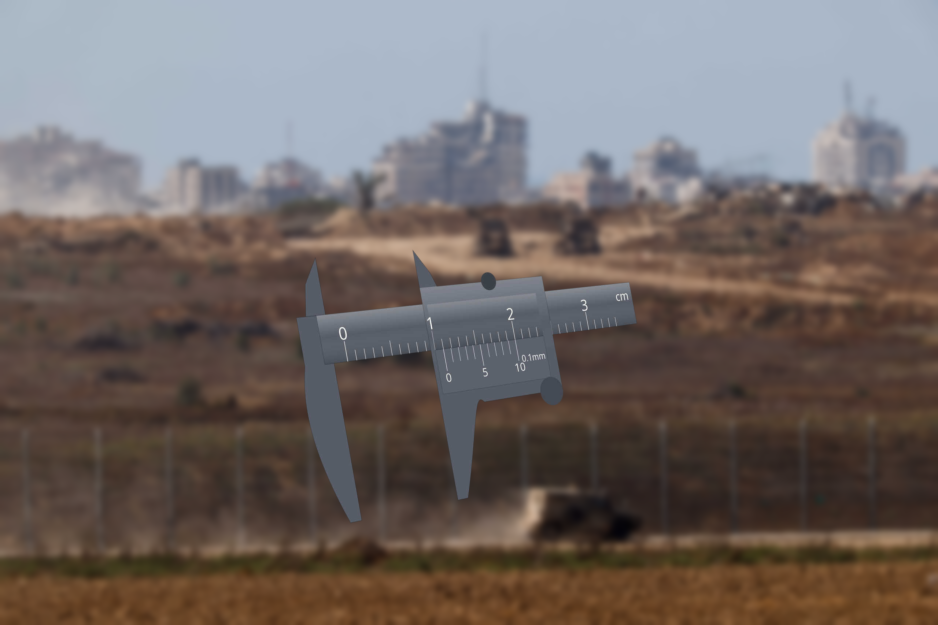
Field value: {"value": 11.0, "unit": "mm"}
